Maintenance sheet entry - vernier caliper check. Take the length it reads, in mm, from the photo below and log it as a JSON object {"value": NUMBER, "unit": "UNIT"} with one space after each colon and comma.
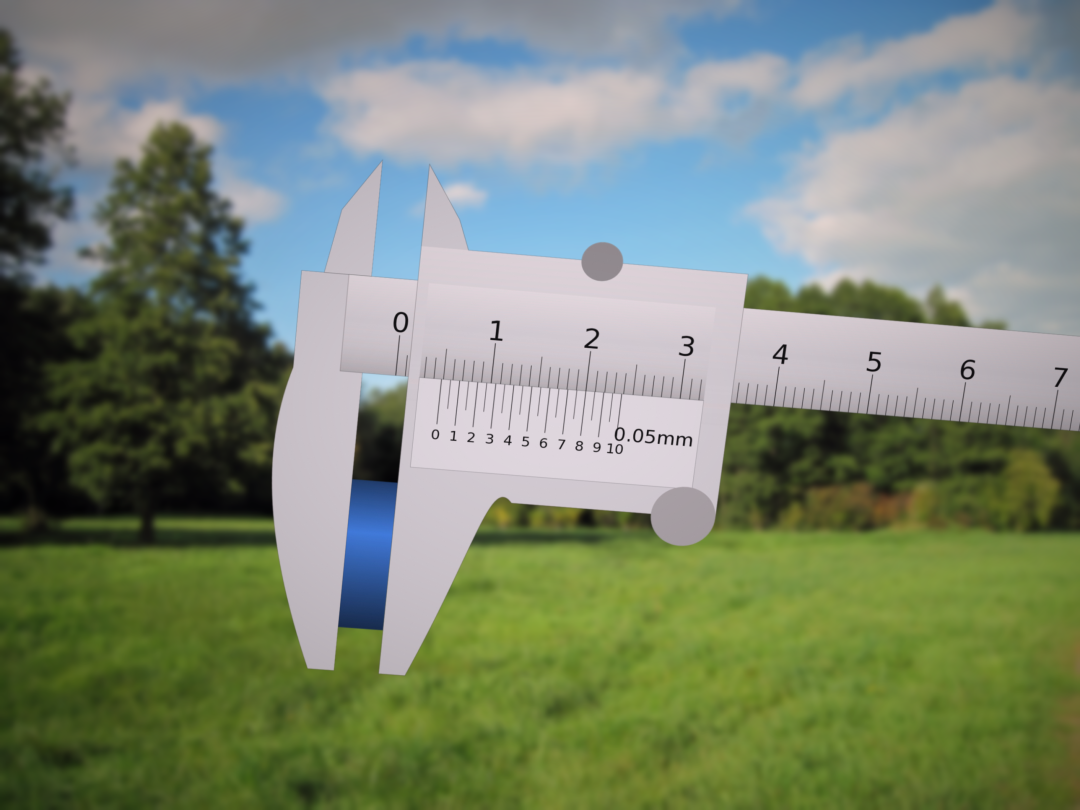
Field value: {"value": 4.8, "unit": "mm"}
